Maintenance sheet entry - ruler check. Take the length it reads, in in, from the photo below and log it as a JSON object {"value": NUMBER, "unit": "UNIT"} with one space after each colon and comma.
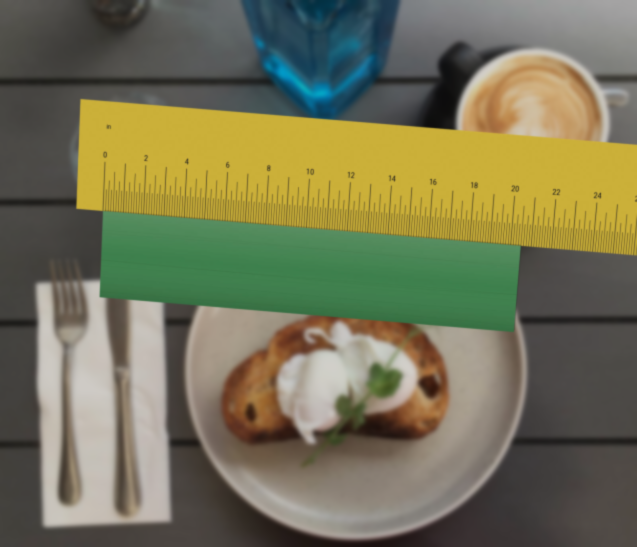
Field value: {"value": 20.5, "unit": "in"}
